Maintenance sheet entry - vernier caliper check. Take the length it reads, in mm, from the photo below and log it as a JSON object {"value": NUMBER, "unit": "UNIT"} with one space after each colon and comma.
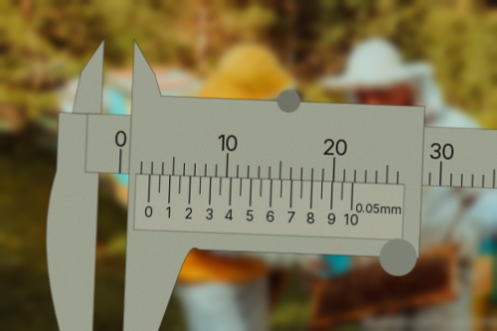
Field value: {"value": 2.8, "unit": "mm"}
